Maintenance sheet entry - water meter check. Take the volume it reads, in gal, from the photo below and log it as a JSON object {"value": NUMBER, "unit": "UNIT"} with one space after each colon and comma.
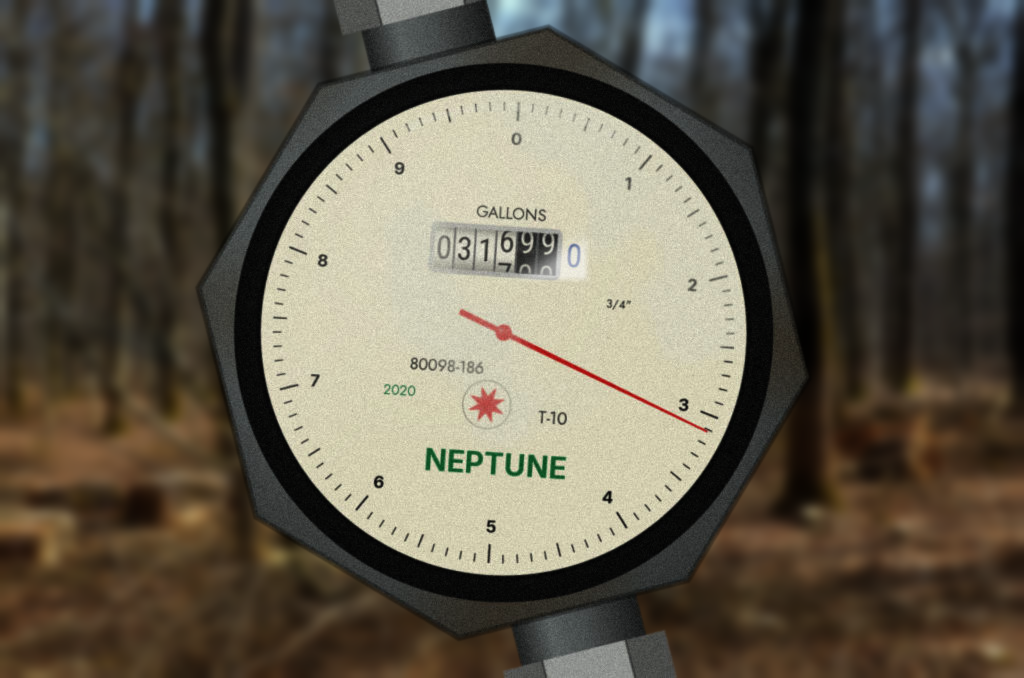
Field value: {"value": 316993.1, "unit": "gal"}
